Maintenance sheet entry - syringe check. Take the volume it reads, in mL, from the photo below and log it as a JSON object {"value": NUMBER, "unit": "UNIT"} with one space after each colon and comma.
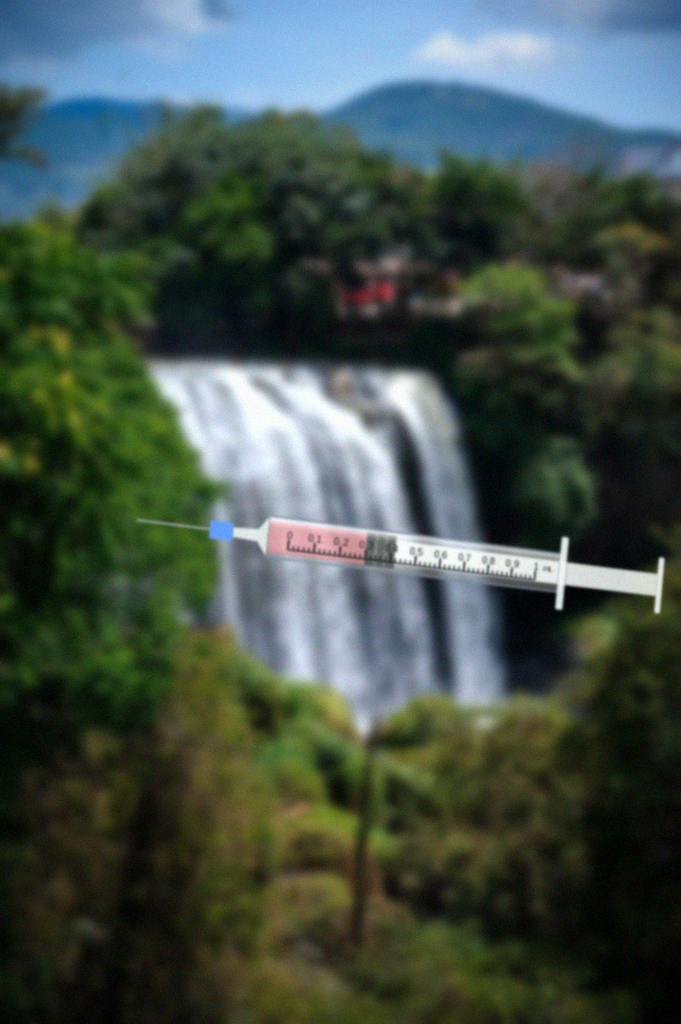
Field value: {"value": 0.3, "unit": "mL"}
